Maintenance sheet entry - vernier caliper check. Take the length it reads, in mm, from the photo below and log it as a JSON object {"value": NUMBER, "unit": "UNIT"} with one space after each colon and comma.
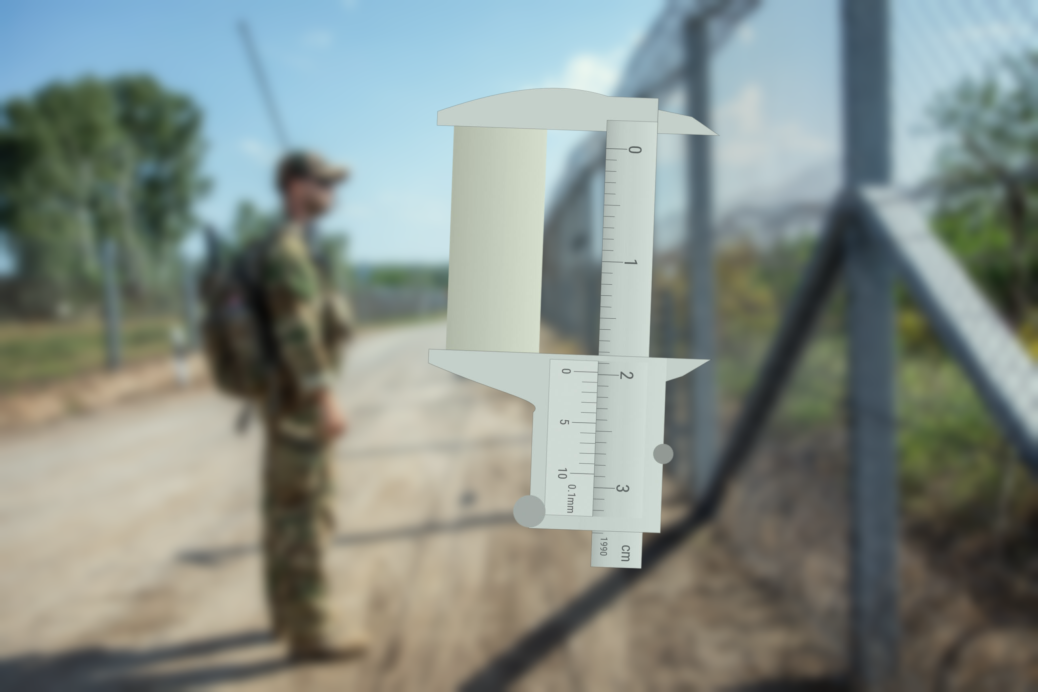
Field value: {"value": 19.8, "unit": "mm"}
